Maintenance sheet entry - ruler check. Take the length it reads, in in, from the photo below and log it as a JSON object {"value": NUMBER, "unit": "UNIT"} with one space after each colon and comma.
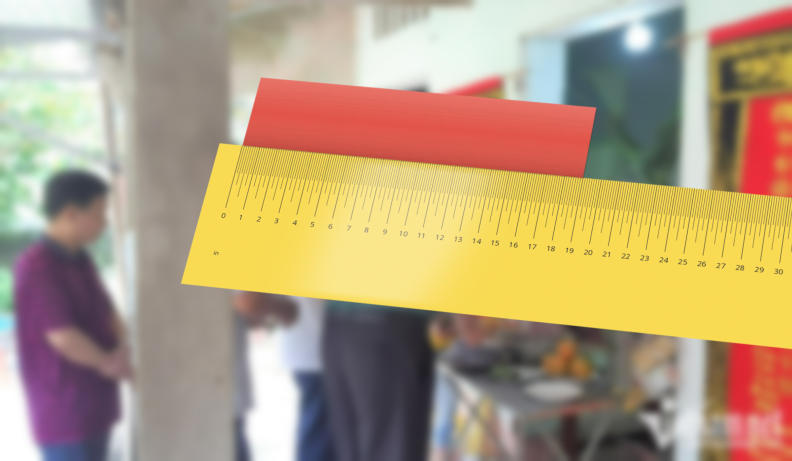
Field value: {"value": 19, "unit": "in"}
